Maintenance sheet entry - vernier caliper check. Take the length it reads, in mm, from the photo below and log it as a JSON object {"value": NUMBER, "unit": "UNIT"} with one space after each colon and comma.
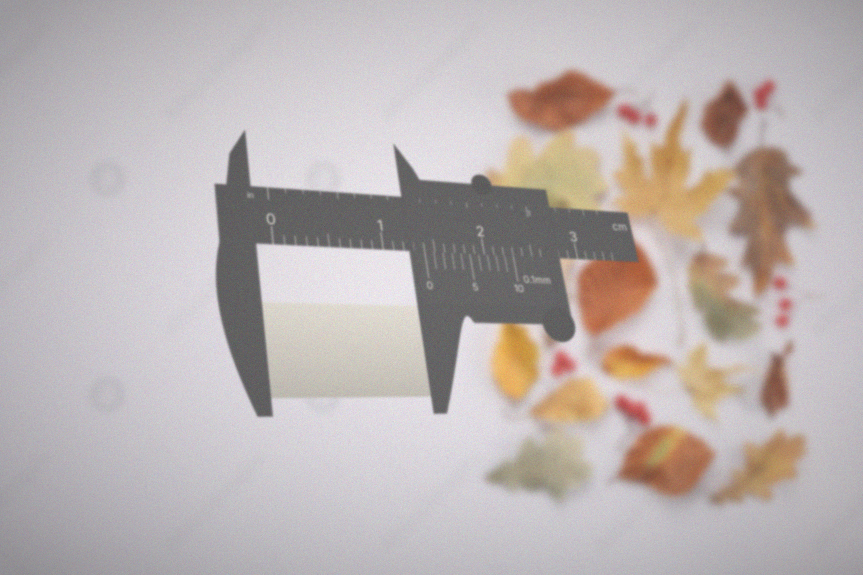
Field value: {"value": 14.0, "unit": "mm"}
